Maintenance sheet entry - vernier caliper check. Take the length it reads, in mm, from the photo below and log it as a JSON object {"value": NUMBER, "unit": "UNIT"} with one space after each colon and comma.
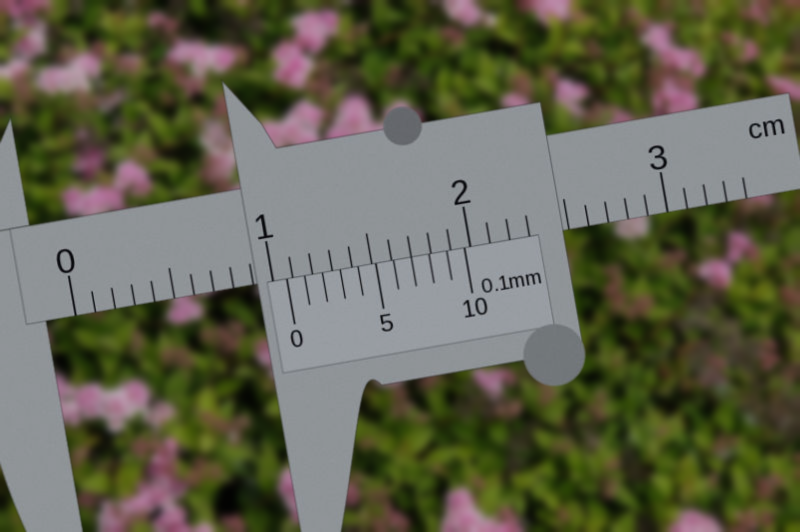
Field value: {"value": 10.7, "unit": "mm"}
